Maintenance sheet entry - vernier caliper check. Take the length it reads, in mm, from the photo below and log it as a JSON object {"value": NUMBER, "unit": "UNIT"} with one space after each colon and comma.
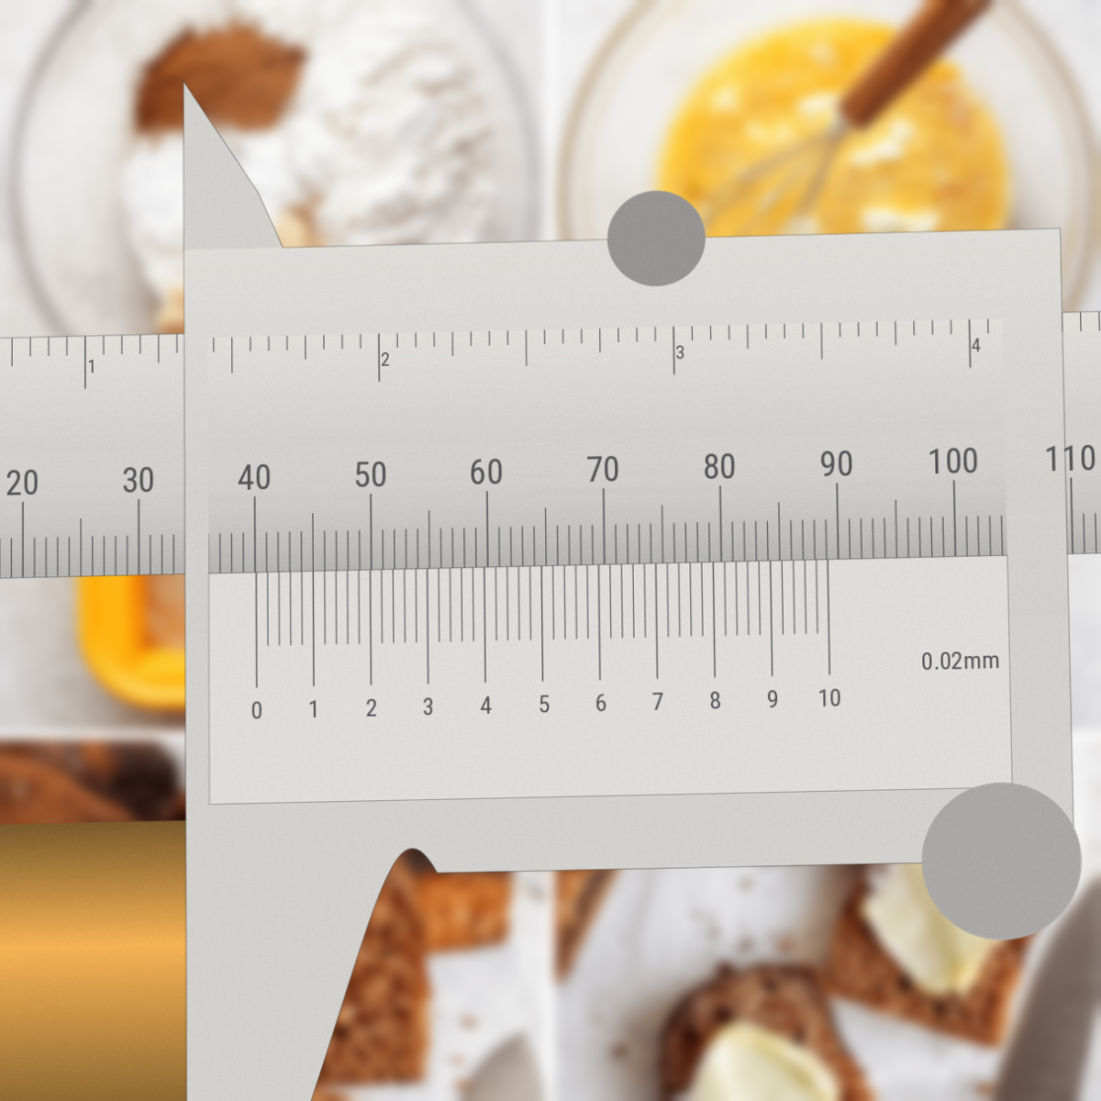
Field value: {"value": 40.1, "unit": "mm"}
